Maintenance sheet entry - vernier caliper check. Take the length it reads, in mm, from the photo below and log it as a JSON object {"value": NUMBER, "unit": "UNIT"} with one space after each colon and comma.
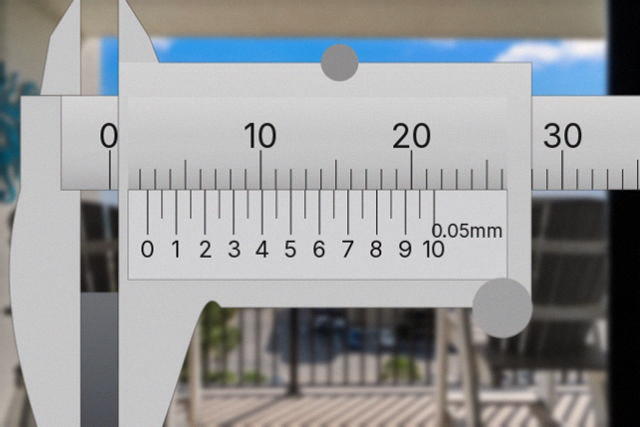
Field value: {"value": 2.5, "unit": "mm"}
